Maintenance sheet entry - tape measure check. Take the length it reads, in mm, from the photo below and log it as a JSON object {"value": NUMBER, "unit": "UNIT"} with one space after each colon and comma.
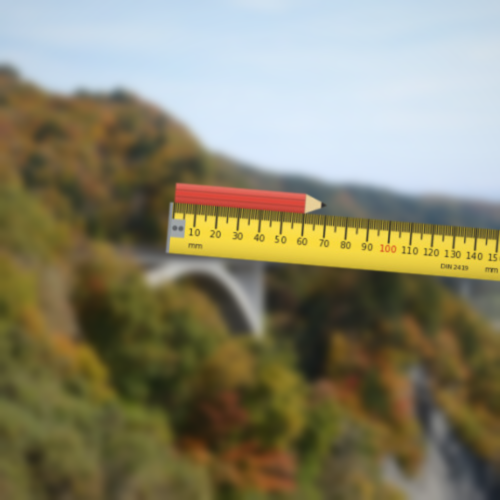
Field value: {"value": 70, "unit": "mm"}
